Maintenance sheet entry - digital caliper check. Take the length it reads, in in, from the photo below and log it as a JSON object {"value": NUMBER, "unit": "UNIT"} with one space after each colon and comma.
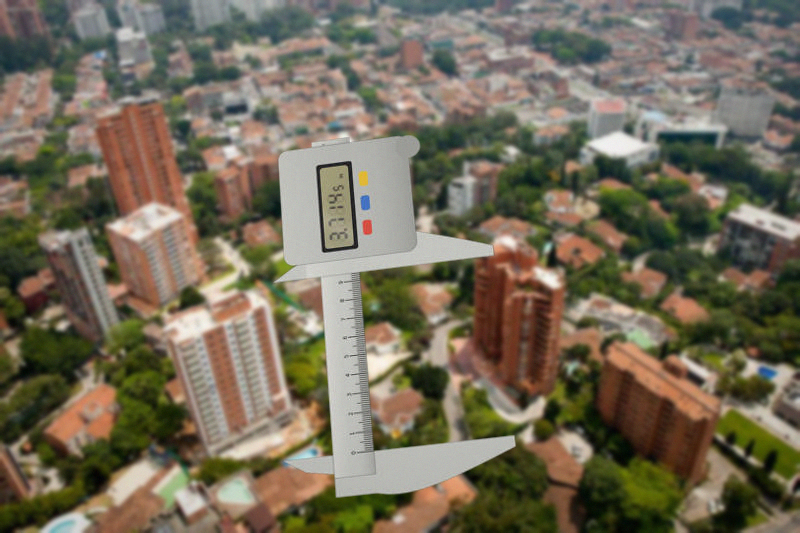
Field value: {"value": 3.7145, "unit": "in"}
